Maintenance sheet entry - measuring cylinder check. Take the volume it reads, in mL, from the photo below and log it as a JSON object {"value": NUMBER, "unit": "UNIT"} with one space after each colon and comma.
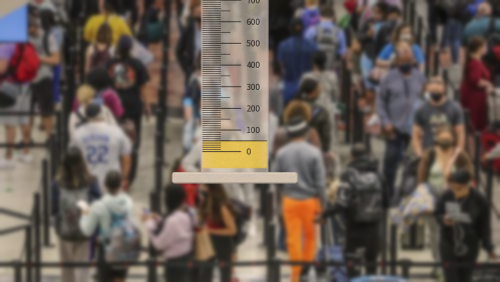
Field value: {"value": 50, "unit": "mL"}
